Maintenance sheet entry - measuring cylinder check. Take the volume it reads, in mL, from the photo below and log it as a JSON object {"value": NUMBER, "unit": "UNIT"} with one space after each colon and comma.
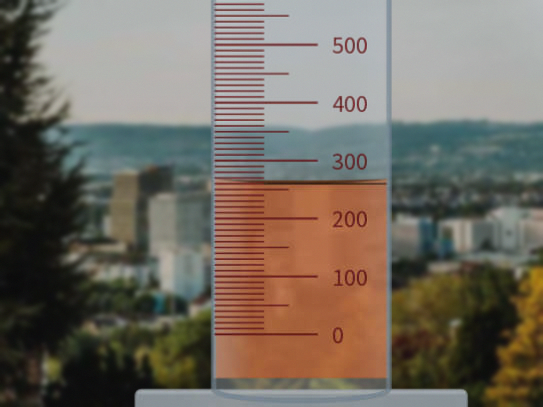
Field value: {"value": 260, "unit": "mL"}
